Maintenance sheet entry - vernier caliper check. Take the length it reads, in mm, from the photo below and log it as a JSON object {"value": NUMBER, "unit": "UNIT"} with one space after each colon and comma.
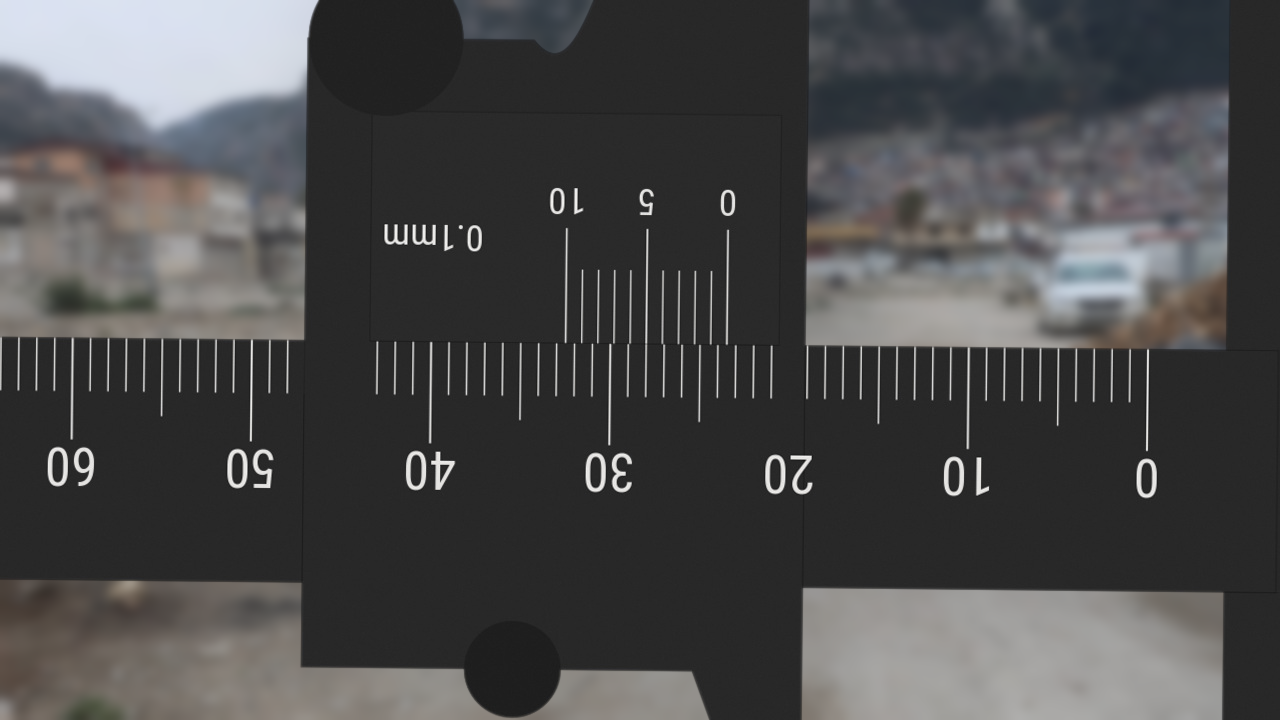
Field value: {"value": 23.5, "unit": "mm"}
